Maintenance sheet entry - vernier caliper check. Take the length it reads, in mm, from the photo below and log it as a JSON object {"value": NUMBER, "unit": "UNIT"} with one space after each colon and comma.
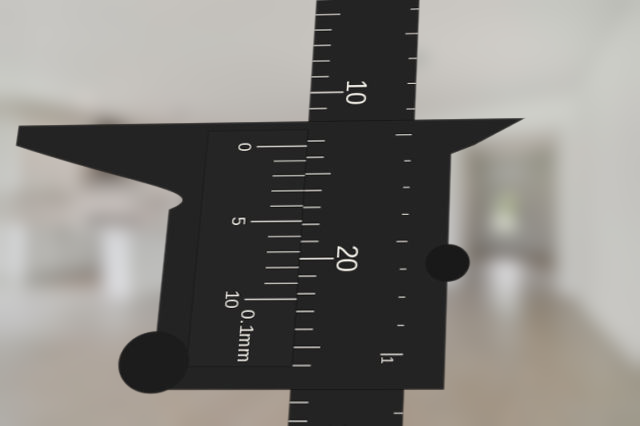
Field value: {"value": 13.3, "unit": "mm"}
